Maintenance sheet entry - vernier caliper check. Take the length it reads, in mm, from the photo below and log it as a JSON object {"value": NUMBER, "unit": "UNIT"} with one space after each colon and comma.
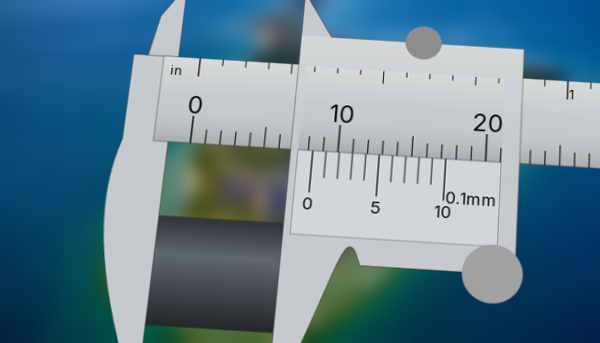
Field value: {"value": 8.3, "unit": "mm"}
